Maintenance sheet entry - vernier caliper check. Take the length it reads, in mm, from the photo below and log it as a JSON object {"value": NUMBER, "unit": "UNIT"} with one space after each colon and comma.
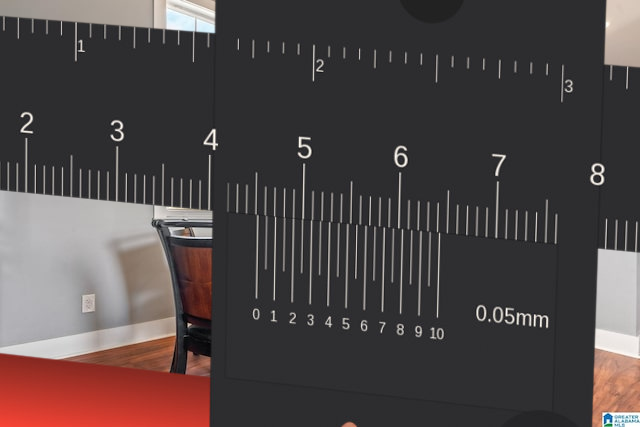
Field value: {"value": 45.2, "unit": "mm"}
